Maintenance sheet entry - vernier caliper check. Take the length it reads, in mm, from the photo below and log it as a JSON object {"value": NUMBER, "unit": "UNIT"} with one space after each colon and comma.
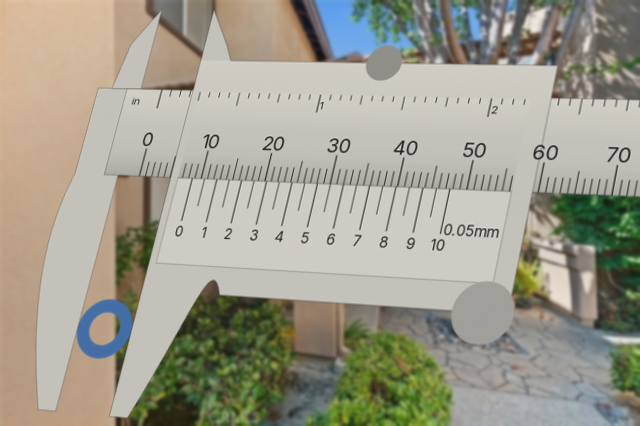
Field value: {"value": 8.6, "unit": "mm"}
